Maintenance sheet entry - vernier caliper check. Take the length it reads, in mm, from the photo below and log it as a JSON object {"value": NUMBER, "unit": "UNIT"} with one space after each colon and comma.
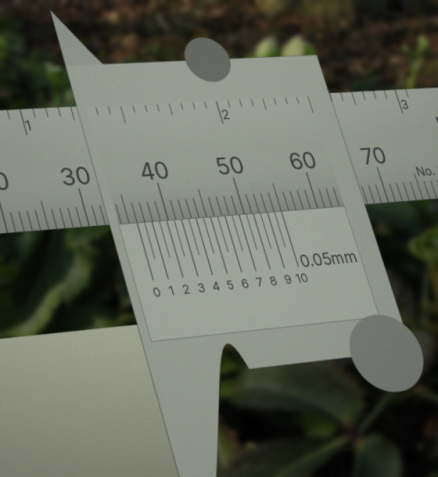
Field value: {"value": 36.0, "unit": "mm"}
